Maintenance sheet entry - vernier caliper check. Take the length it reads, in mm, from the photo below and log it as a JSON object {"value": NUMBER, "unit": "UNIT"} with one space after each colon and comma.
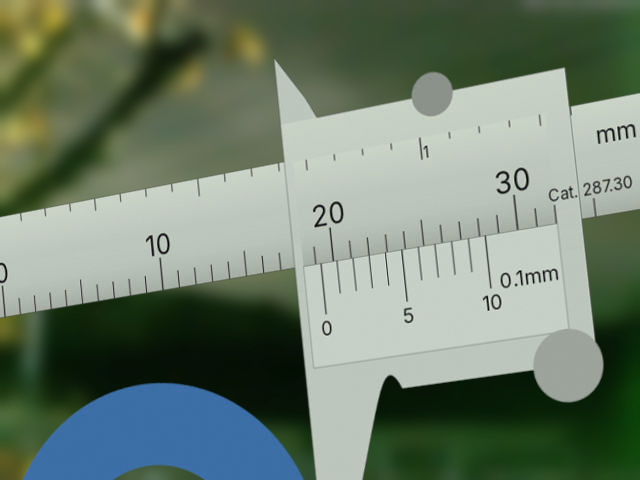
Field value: {"value": 19.3, "unit": "mm"}
